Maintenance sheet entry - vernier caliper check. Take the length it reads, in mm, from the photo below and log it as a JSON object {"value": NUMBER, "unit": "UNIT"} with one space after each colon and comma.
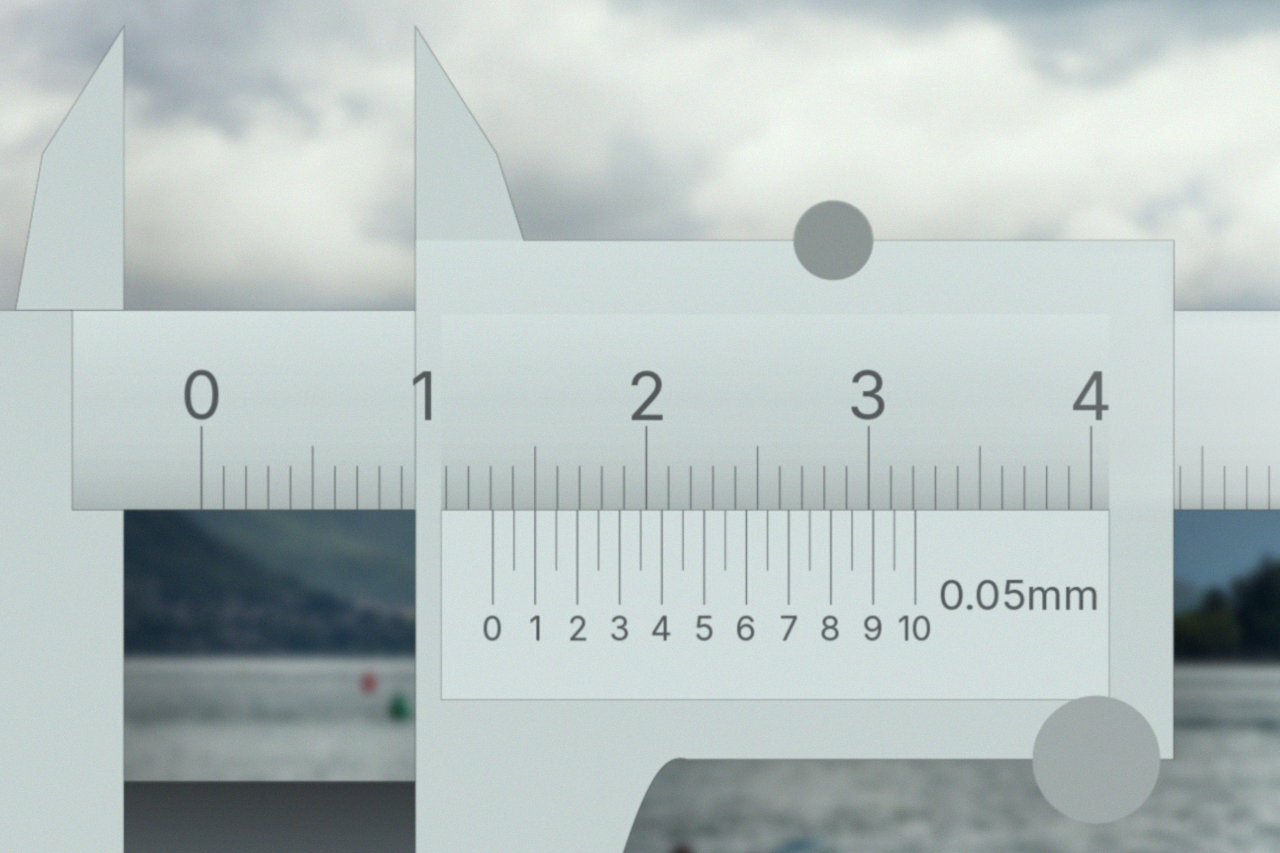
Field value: {"value": 13.1, "unit": "mm"}
